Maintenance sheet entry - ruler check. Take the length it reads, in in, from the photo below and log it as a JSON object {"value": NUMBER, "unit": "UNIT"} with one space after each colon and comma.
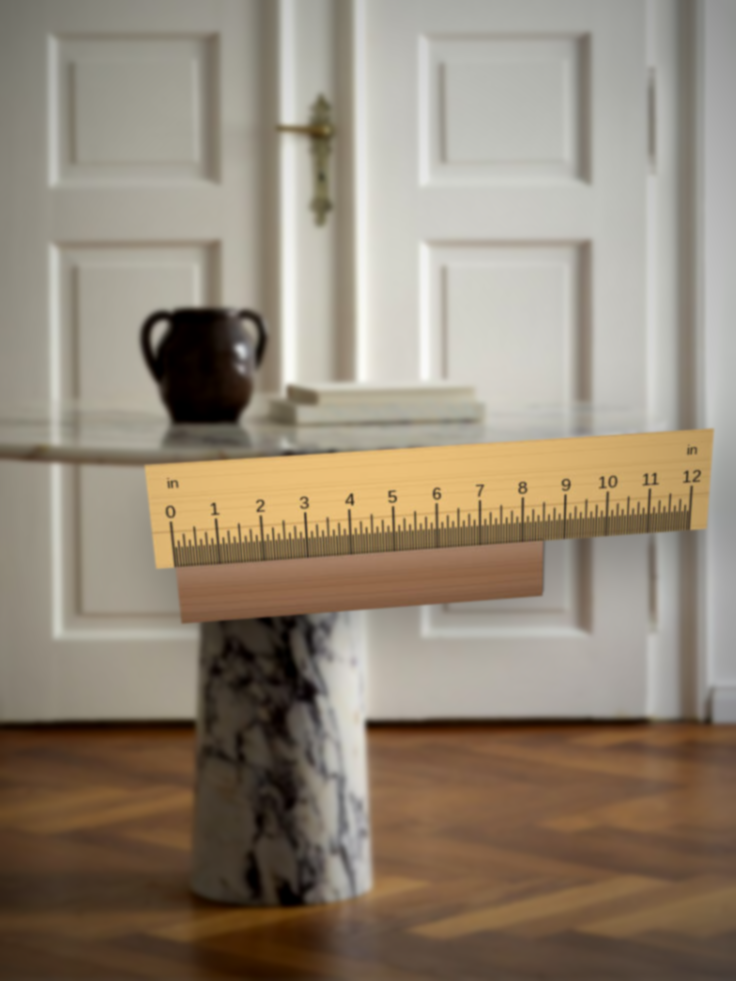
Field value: {"value": 8.5, "unit": "in"}
